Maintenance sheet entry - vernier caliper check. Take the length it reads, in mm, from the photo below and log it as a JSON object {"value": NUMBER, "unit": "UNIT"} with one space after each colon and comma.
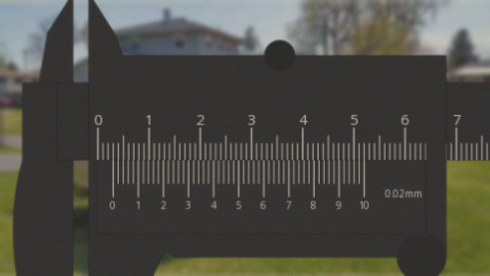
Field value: {"value": 3.0, "unit": "mm"}
